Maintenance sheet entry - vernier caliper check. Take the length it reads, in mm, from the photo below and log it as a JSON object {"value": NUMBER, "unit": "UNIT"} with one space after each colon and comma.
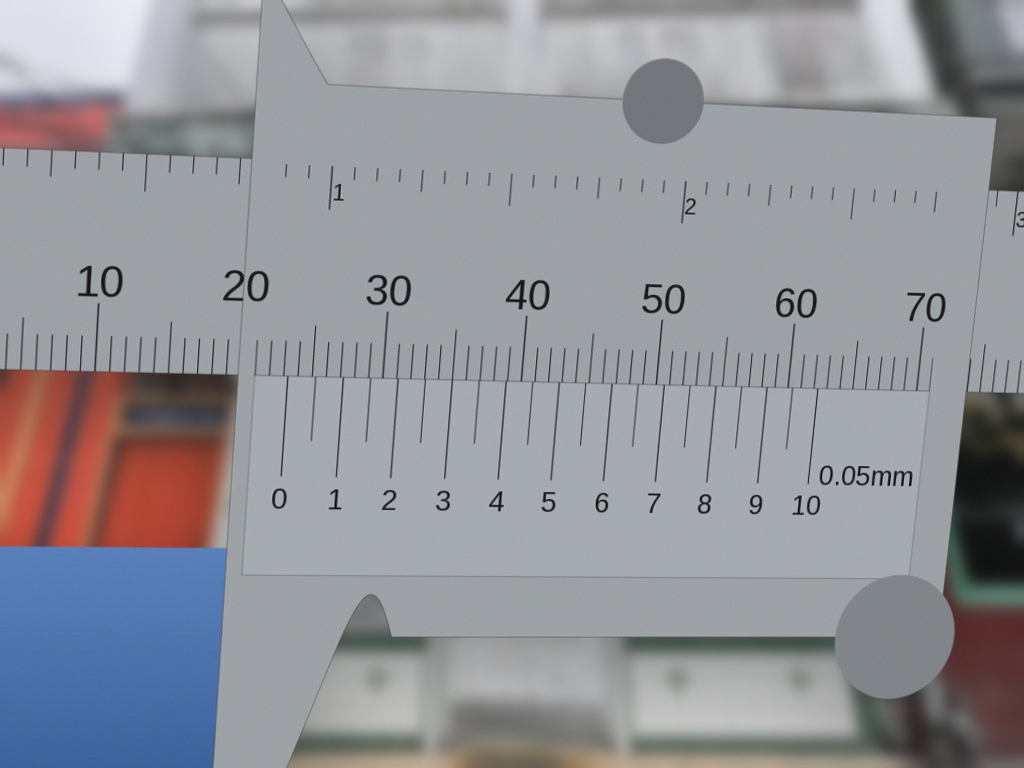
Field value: {"value": 23.3, "unit": "mm"}
